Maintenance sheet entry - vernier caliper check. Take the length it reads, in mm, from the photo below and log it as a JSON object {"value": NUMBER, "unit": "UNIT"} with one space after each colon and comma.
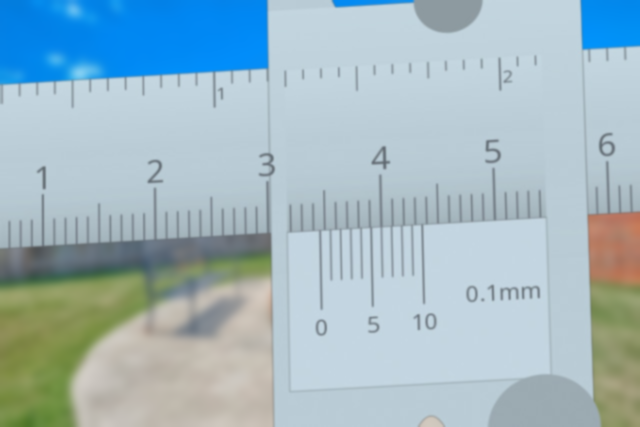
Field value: {"value": 34.6, "unit": "mm"}
